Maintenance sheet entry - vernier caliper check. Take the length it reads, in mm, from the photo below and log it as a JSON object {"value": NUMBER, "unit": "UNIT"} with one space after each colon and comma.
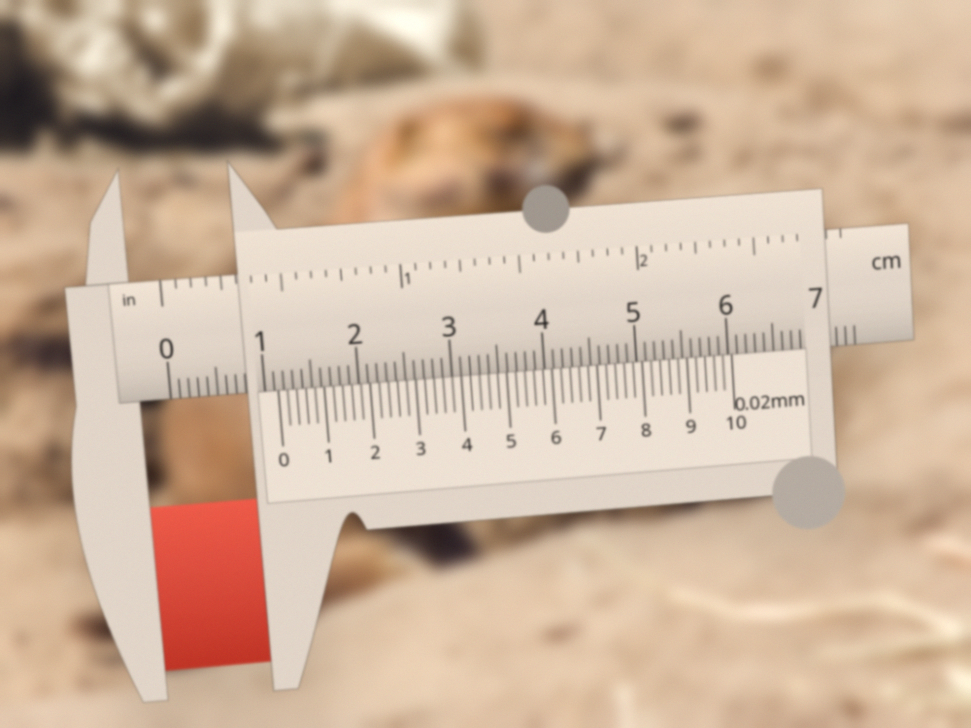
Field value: {"value": 11.4, "unit": "mm"}
